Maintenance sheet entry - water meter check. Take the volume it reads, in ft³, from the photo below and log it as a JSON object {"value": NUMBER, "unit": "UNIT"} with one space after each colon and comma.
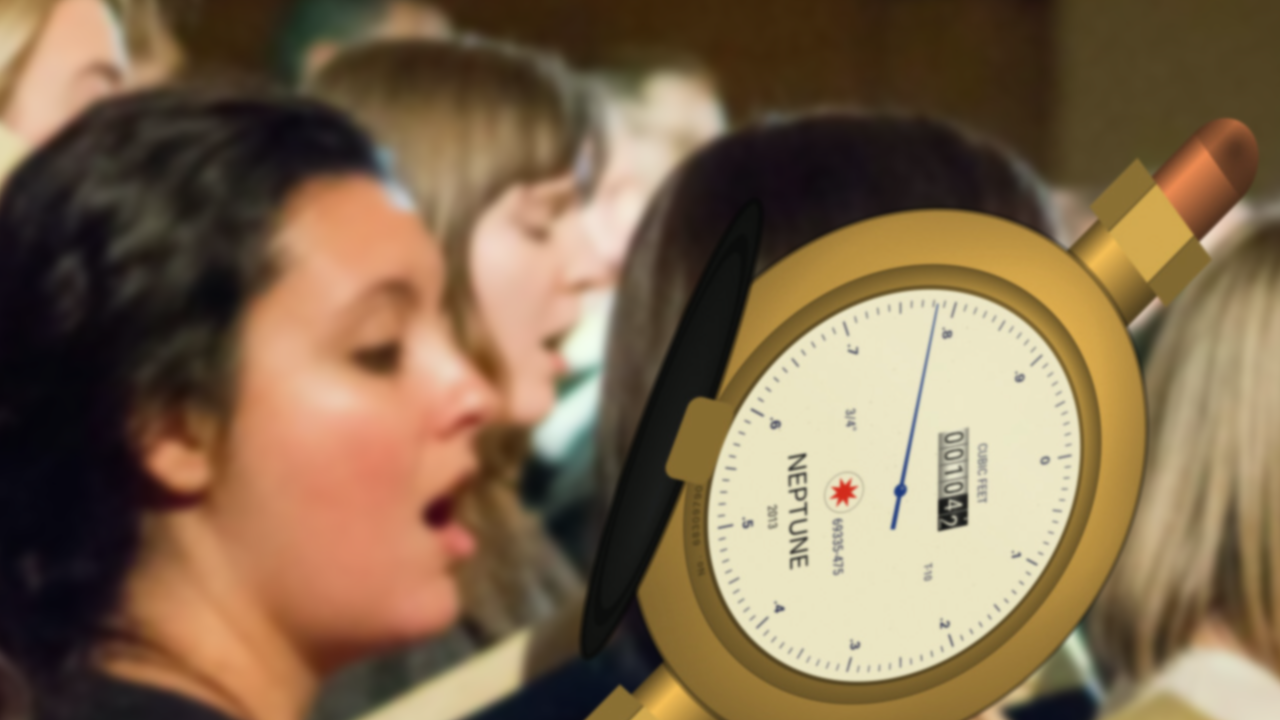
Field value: {"value": 1041.78, "unit": "ft³"}
